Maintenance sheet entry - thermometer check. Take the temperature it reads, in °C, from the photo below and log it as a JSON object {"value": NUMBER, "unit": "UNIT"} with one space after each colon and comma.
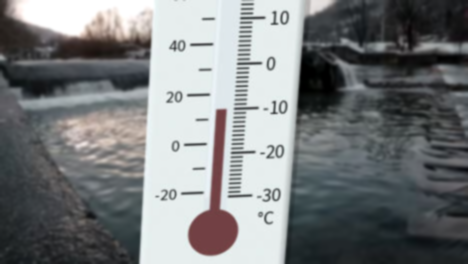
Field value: {"value": -10, "unit": "°C"}
